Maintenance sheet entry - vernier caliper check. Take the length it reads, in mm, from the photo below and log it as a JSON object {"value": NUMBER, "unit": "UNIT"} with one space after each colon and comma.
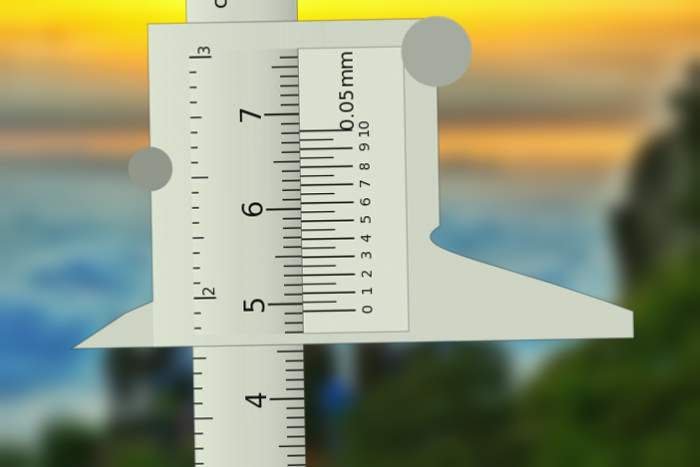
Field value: {"value": 49.2, "unit": "mm"}
